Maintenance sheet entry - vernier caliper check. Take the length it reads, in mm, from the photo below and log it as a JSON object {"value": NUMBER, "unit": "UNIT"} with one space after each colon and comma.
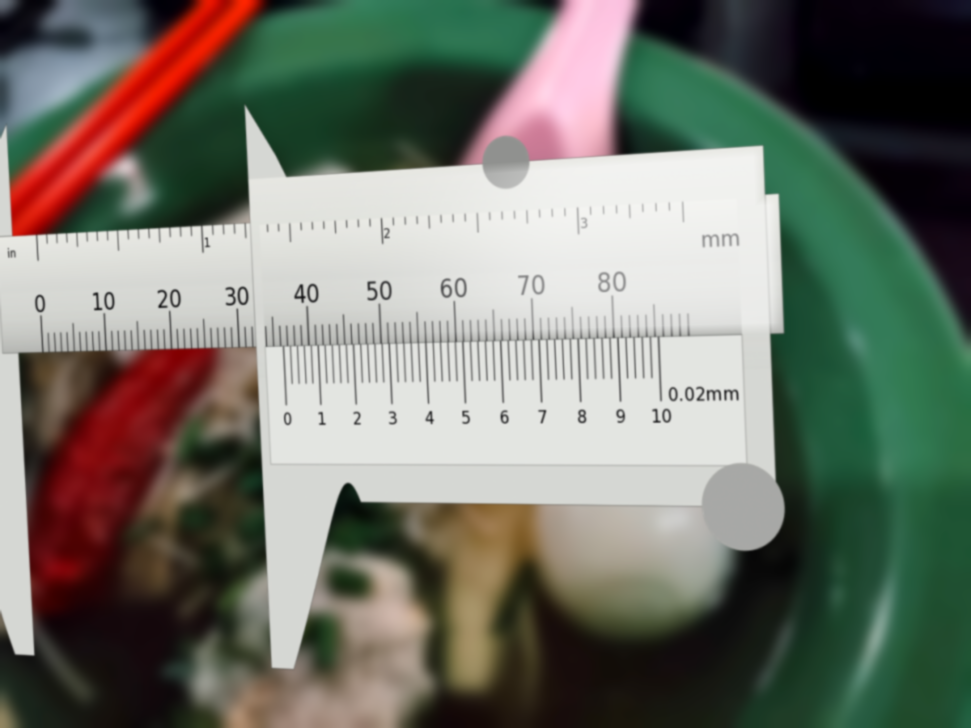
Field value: {"value": 36.4, "unit": "mm"}
